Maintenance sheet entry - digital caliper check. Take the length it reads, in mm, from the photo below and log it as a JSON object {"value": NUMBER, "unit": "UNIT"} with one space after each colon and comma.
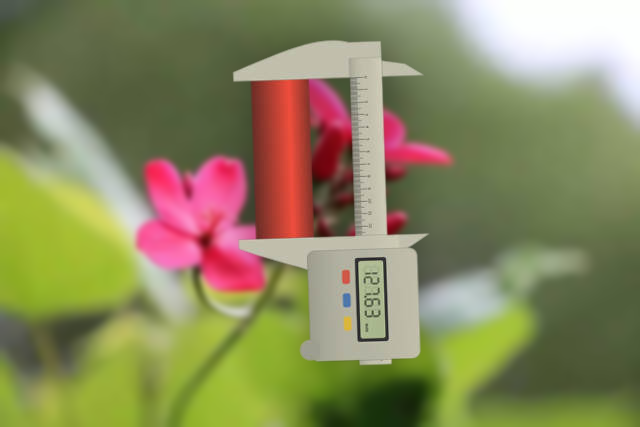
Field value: {"value": 127.63, "unit": "mm"}
